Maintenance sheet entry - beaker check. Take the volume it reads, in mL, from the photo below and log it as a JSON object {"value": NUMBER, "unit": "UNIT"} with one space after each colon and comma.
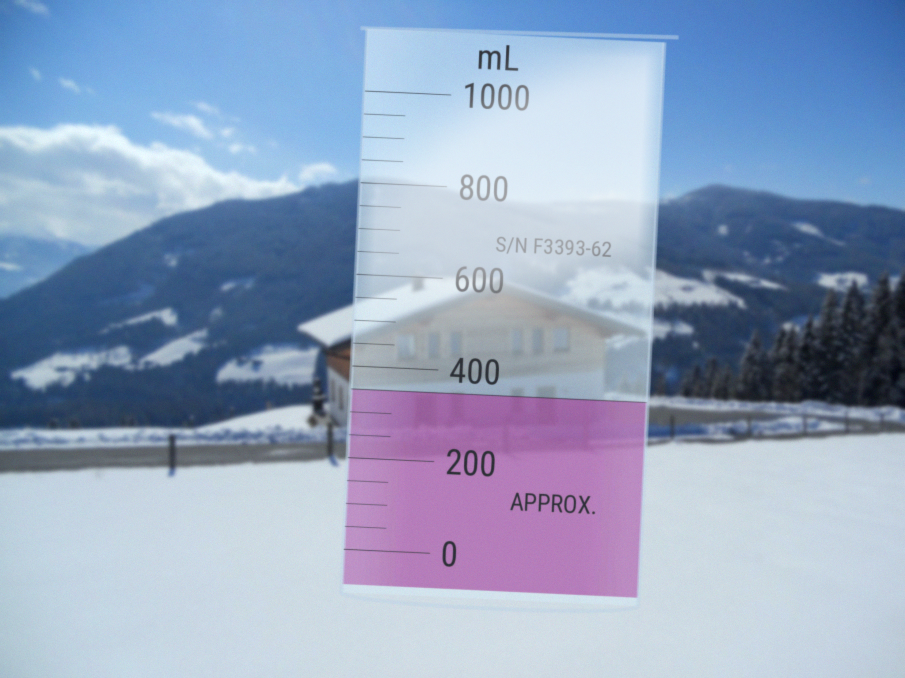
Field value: {"value": 350, "unit": "mL"}
